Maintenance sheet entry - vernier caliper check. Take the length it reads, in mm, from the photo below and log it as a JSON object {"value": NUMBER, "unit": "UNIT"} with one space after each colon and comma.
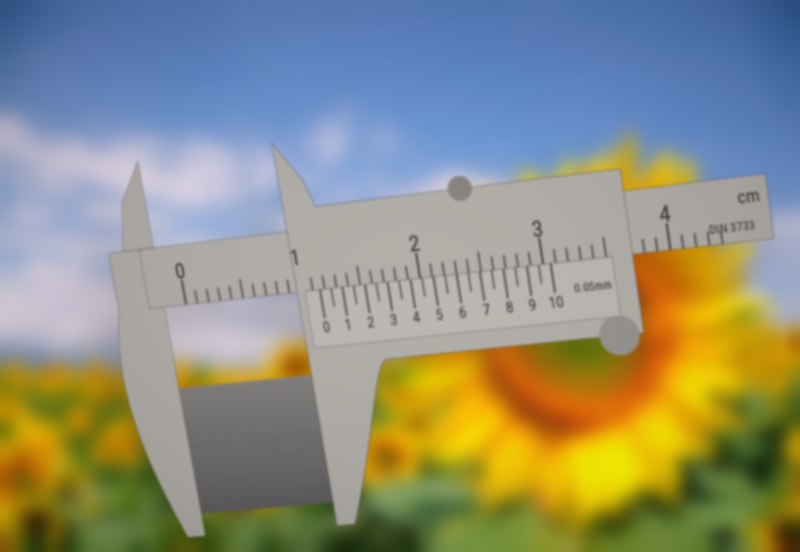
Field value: {"value": 11.6, "unit": "mm"}
